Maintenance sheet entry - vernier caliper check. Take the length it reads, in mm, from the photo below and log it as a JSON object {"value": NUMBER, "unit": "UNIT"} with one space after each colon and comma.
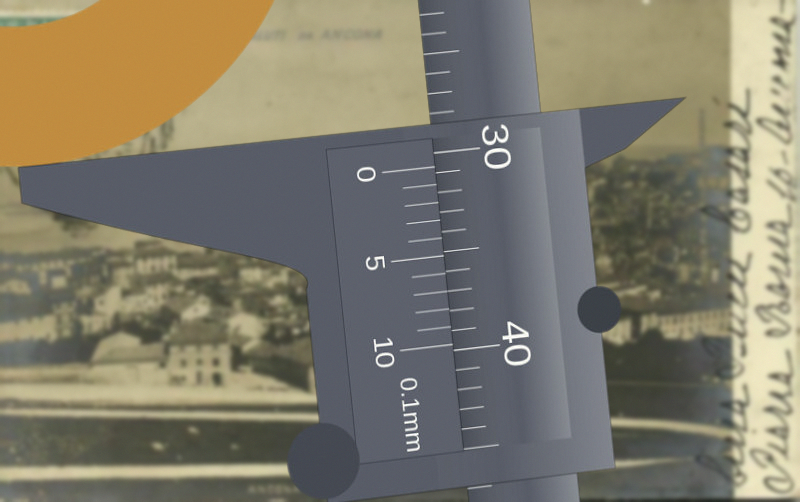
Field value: {"value": 30.7, "unit": "mm"}
